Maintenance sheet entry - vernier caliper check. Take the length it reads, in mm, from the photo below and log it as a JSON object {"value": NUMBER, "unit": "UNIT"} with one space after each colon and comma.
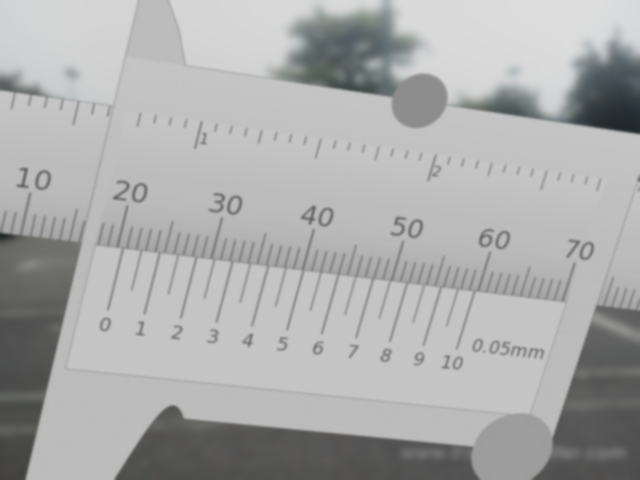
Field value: {"value": 20.6, "unit": "mm"}
